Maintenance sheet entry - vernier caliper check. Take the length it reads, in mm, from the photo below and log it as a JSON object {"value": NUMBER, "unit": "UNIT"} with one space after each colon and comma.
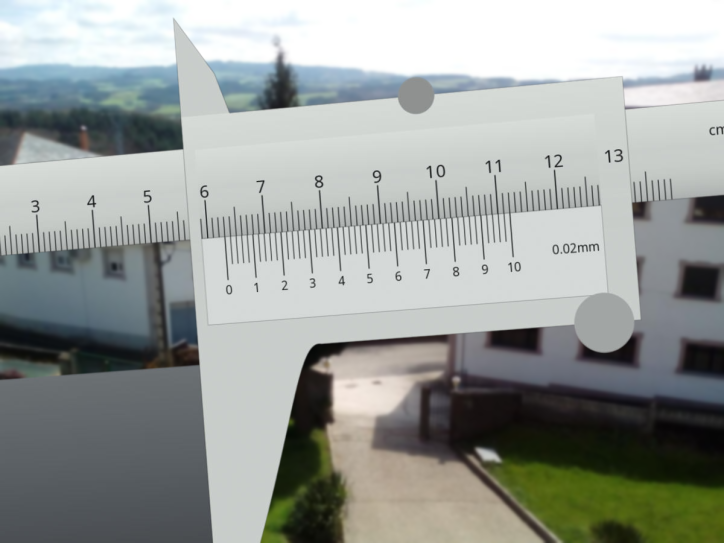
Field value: {"value": 63.0, "unit": "mm"}
